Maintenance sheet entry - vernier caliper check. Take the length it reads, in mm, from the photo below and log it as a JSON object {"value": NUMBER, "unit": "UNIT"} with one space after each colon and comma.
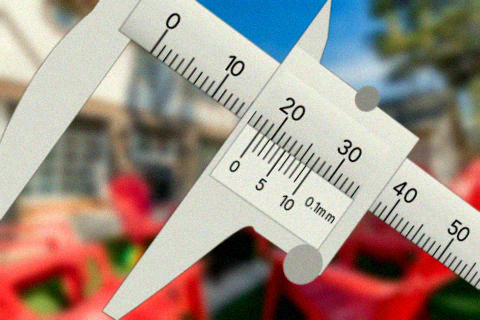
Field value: {"value": 18.0, "unit": "mm"}
